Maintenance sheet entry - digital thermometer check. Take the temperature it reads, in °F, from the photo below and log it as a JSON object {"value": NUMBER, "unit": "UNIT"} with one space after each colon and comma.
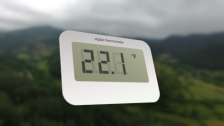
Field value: {"value": 22.1, "unit": "°F"}
